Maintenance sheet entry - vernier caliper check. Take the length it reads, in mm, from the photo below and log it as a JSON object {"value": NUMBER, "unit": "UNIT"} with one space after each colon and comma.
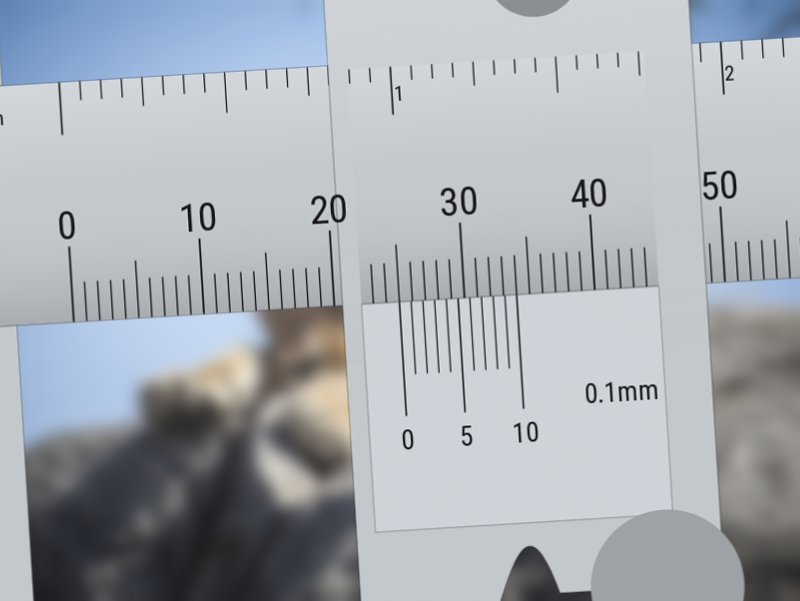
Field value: {"value": 25.0, "unit": "mm"}
